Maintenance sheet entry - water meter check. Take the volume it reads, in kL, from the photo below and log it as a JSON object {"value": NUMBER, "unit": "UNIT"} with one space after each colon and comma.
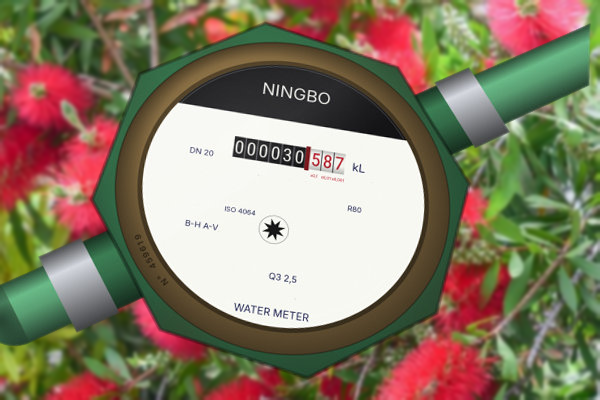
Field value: {"value": 30.587, "unit": "kL"}
